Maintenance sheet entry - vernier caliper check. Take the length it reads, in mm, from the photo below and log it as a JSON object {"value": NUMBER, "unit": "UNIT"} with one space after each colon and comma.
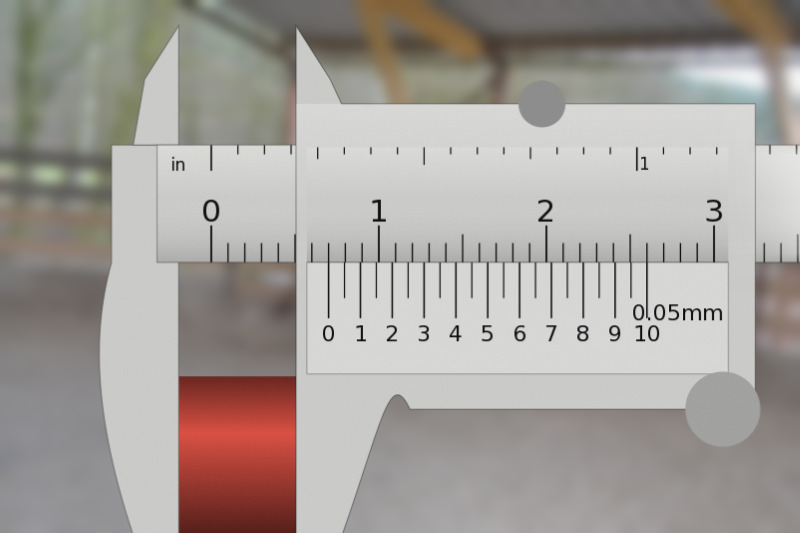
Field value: {"value": 7.0, "unit": "mm"}
